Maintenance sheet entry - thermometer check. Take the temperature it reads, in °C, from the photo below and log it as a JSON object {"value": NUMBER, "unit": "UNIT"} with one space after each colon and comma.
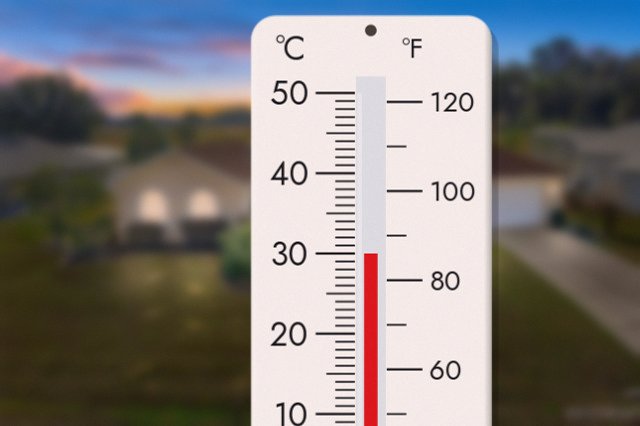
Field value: {"value": 30, "unit": "°C"}
